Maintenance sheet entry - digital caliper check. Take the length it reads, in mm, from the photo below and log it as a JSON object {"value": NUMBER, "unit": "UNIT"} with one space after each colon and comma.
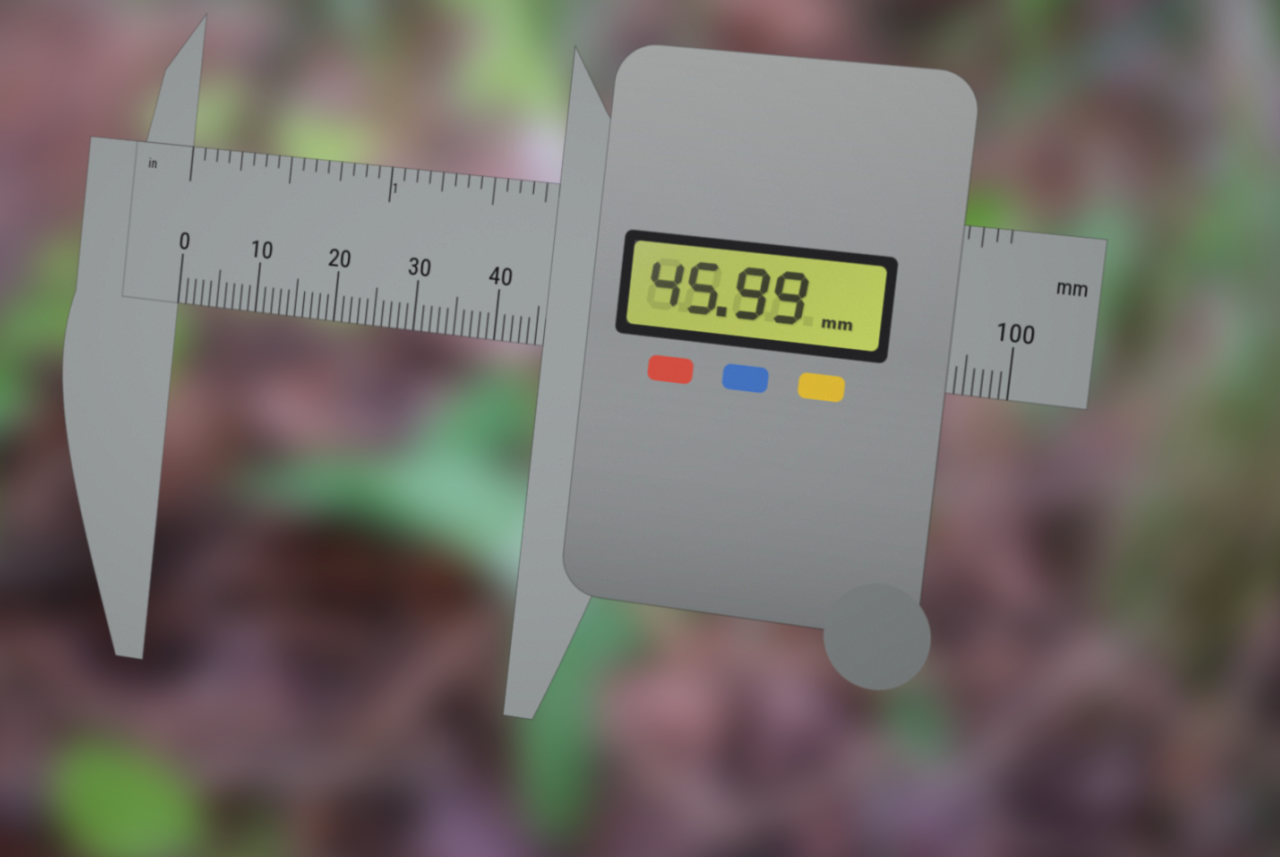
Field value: {"value": 45.99, "unit": "mm"}
